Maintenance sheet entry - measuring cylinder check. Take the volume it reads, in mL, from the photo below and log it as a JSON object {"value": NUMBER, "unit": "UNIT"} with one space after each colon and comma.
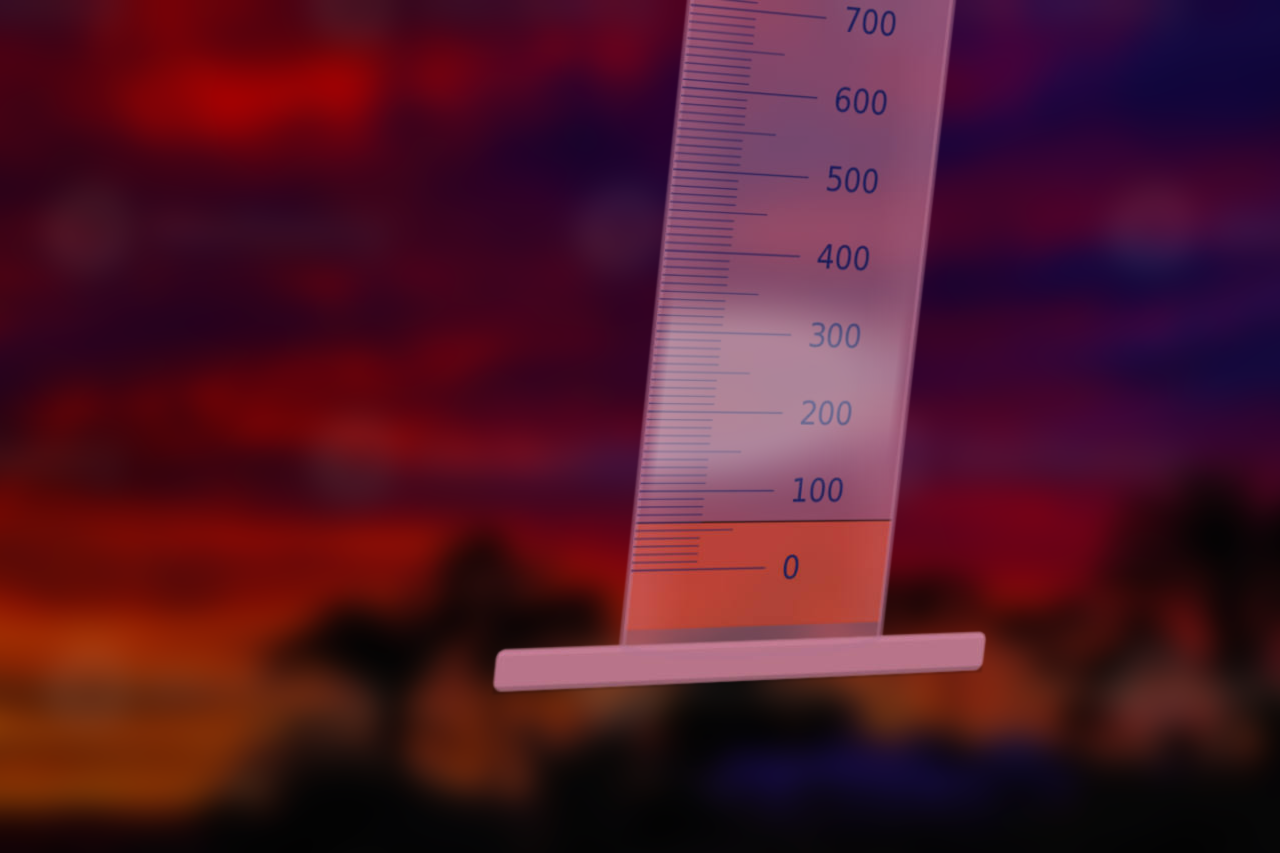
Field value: {"value": 60, "unit": "mL"}
